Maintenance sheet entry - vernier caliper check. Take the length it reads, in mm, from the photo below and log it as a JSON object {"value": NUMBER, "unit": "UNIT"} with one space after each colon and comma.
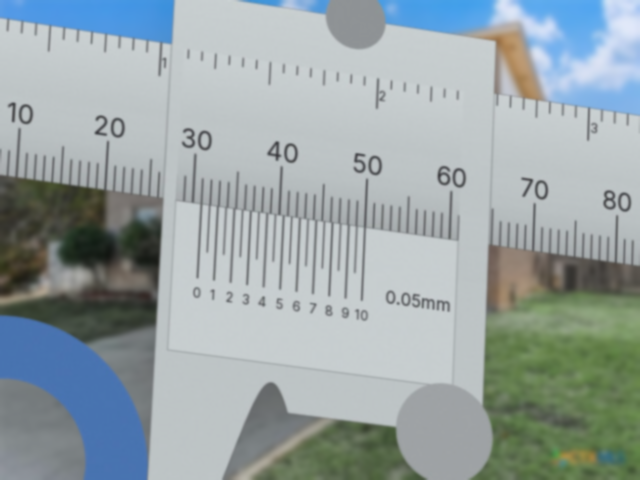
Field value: {"value": 31.0, "unit": "mm"}
